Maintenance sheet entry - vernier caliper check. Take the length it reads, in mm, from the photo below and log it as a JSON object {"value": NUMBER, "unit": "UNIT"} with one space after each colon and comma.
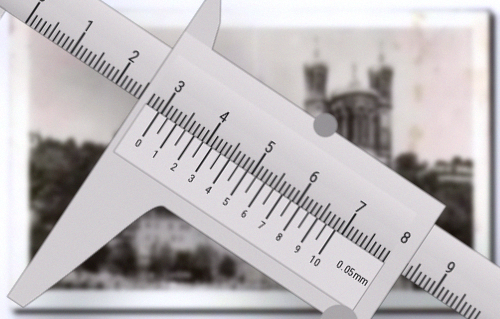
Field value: {"value": 29.5, "unit": "mm"}
